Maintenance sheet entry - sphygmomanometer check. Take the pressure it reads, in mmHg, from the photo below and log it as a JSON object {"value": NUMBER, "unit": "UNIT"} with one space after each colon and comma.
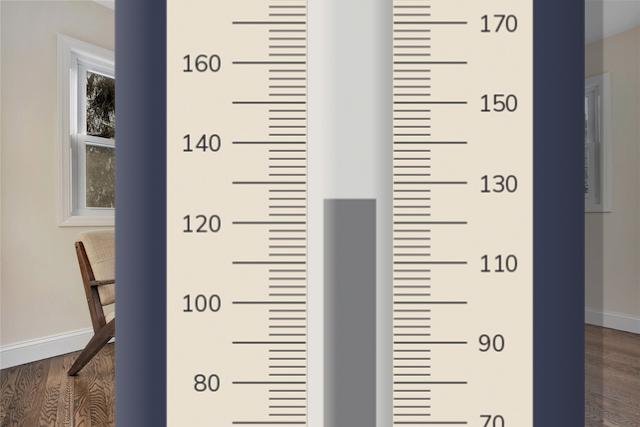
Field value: {"value": 126, "unit": "mmHg"}
